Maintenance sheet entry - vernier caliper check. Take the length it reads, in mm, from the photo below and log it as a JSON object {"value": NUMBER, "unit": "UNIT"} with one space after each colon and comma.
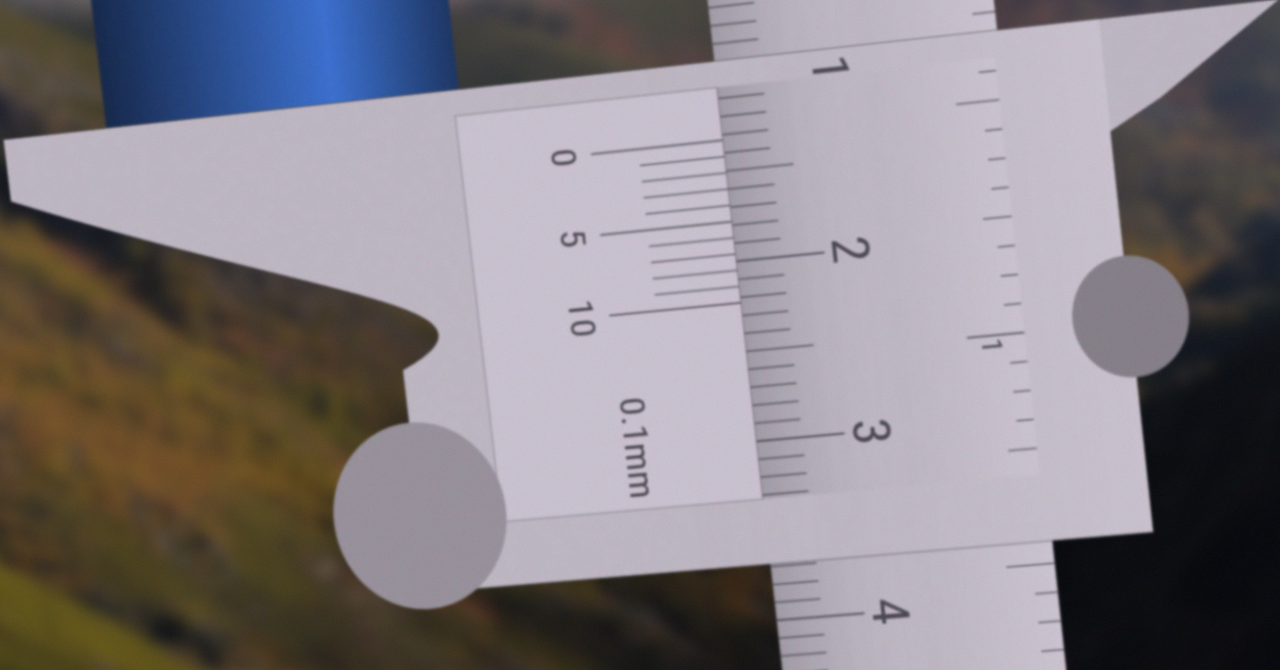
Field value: {"value": 13.3, "unit": "mm"}
